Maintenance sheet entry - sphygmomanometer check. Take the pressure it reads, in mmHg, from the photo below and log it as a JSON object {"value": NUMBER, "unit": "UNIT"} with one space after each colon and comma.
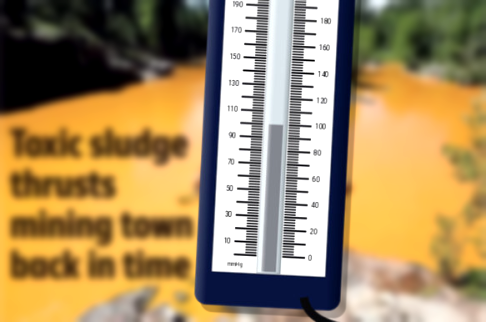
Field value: {"value": 100, "unit": "mmHg"}
